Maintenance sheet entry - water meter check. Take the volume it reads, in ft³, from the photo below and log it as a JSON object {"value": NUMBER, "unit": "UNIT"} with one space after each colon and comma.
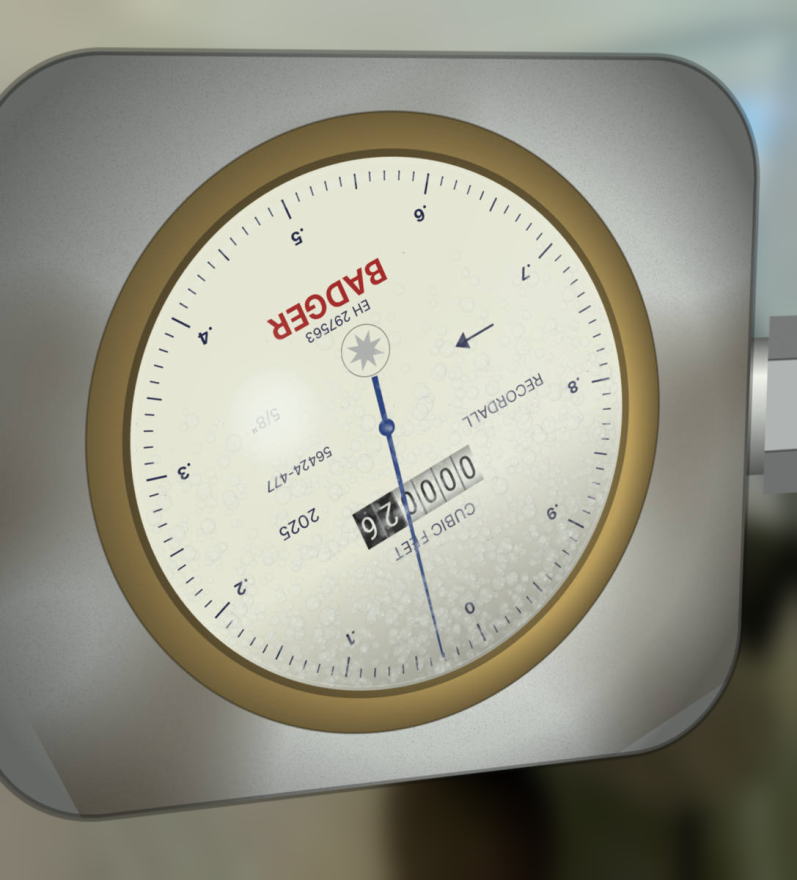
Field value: {"value": 26.03, "unit": "ft³"}
